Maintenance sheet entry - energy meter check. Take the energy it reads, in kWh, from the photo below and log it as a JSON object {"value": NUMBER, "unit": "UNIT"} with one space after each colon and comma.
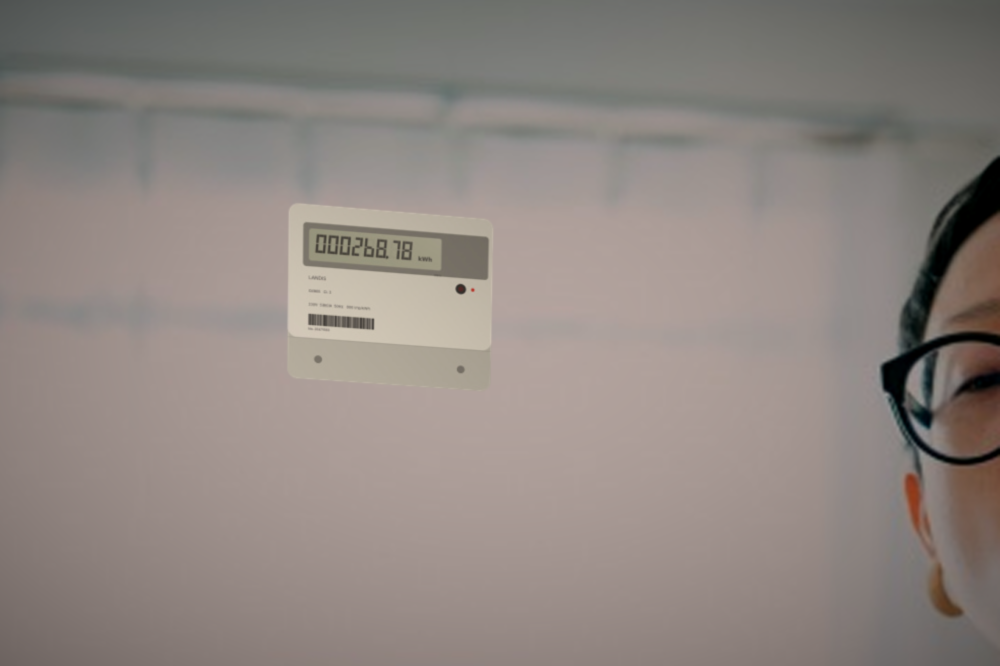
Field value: {"value": 268.78, "unit": "kWh"}
